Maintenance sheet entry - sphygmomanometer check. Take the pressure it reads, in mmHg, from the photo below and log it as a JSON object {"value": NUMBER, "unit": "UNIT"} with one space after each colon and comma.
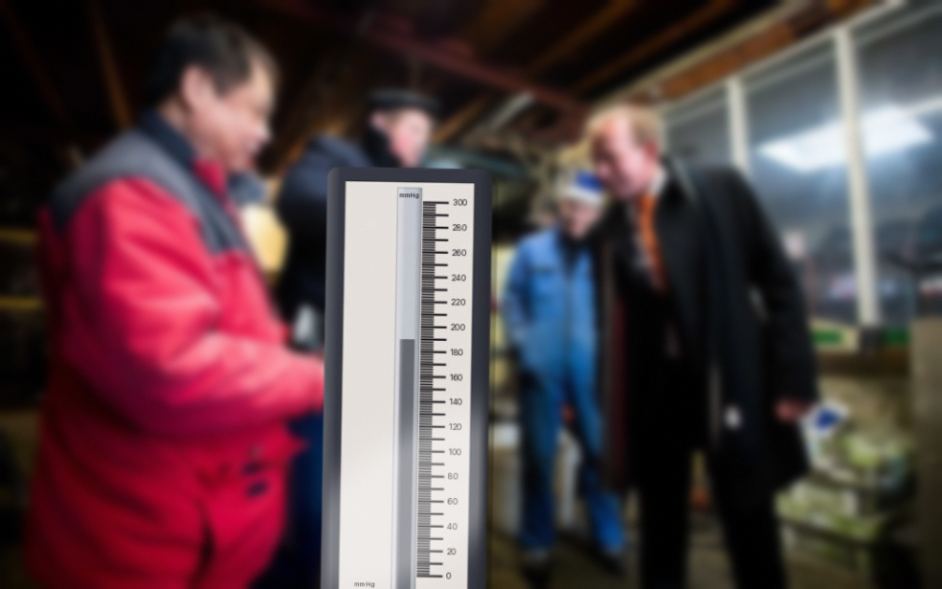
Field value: {"value": 190, "unit": "mmHg"}
